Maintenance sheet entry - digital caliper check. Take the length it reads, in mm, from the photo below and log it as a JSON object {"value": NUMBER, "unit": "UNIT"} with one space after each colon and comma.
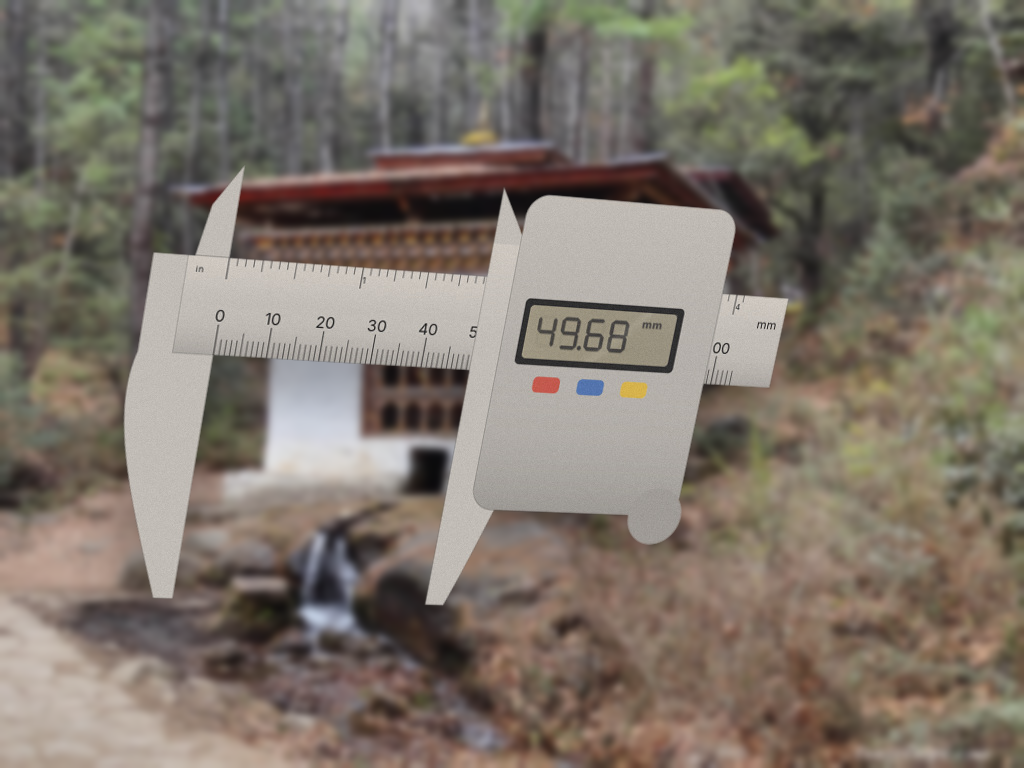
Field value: {"value": 49.68, "unit": "mm"}
